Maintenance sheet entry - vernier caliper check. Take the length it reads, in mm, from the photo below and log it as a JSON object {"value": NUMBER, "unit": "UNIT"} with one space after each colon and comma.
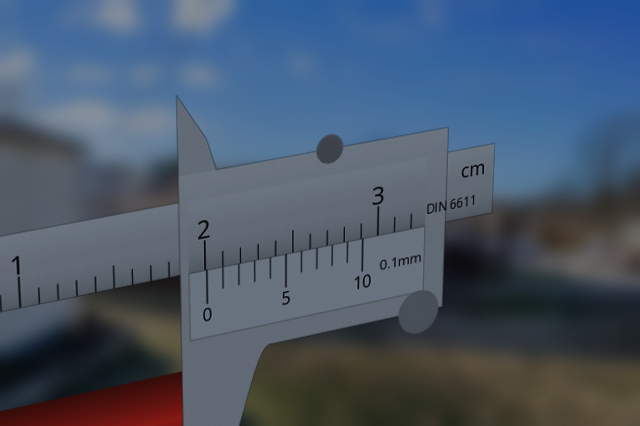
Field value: {"value": 20.1, "unit": "mm"}
